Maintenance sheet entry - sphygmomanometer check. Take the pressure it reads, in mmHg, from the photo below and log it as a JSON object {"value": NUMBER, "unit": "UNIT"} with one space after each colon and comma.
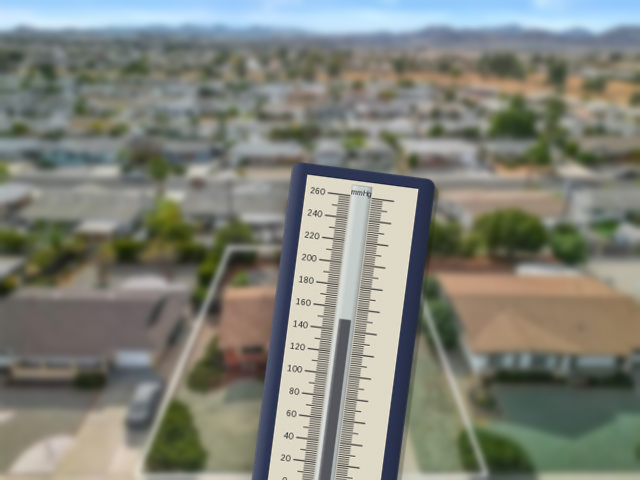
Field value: {"value": 150, "unit": "mmHg"}
